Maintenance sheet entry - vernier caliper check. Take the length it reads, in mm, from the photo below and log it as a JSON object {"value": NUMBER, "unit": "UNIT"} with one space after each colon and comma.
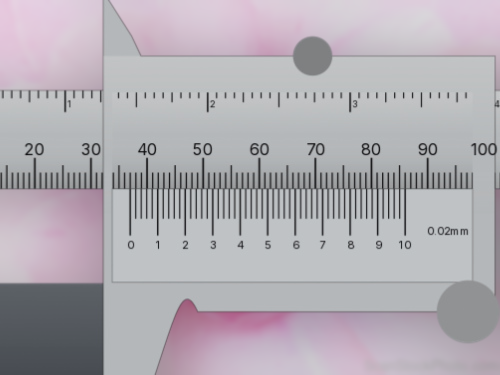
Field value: {"value": 37.0, "unit": "mm"}
